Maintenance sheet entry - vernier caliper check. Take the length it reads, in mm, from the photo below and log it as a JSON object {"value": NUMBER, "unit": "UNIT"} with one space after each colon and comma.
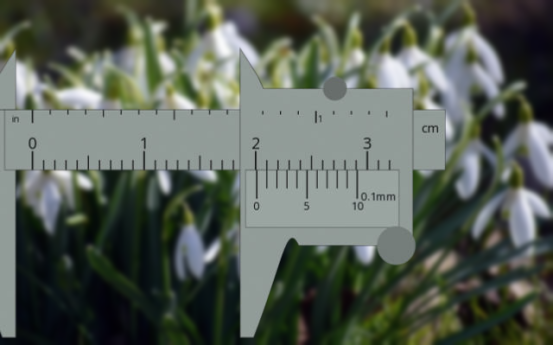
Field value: {"value": 20.1, "unit": "mm"}
